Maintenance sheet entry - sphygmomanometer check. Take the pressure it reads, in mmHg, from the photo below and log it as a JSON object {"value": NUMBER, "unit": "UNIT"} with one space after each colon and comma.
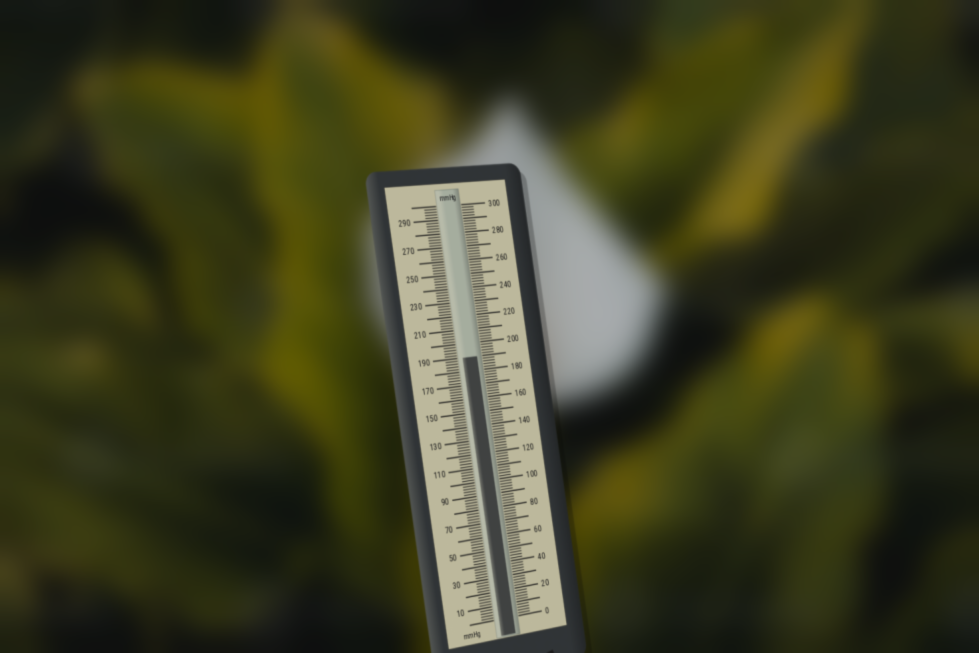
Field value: {"value": 190, "unit": "mmHg"}
